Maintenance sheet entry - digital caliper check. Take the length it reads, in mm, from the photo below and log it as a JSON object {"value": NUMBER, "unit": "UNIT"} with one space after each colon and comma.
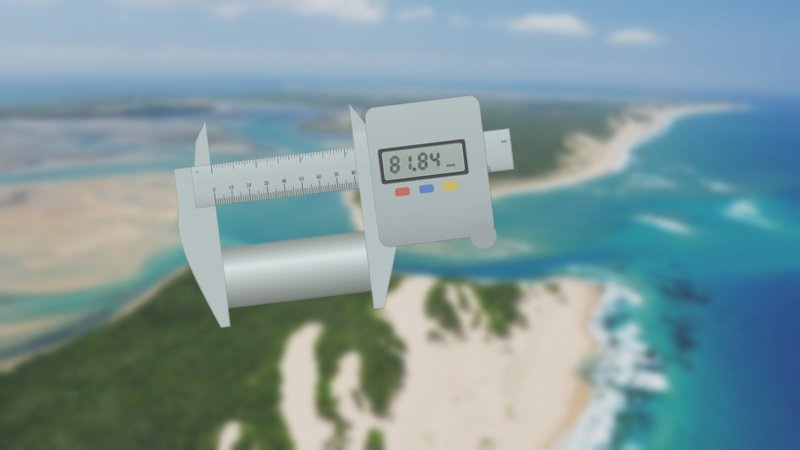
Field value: {"value": 81.84, "unit": "mm"}
